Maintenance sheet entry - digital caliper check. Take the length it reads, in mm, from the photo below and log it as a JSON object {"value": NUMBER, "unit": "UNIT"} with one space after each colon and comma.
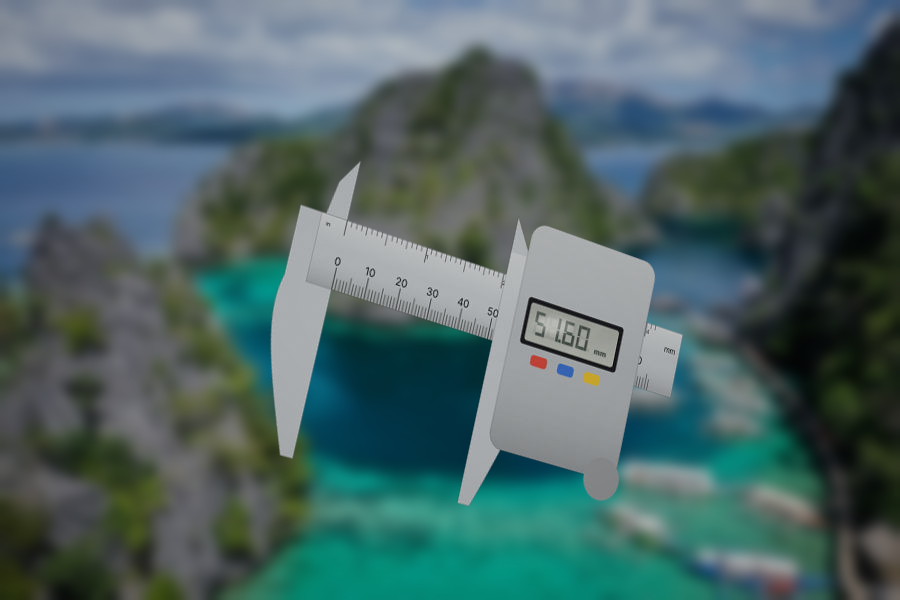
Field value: {"value": 51.60, "unit": "mm"}
